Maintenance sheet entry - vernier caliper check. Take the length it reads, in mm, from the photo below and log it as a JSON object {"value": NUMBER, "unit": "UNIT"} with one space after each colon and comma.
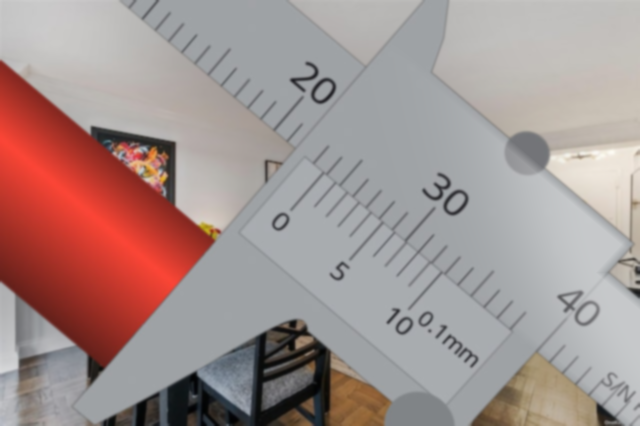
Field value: {"value": 23.8, "unit": "mm"}
